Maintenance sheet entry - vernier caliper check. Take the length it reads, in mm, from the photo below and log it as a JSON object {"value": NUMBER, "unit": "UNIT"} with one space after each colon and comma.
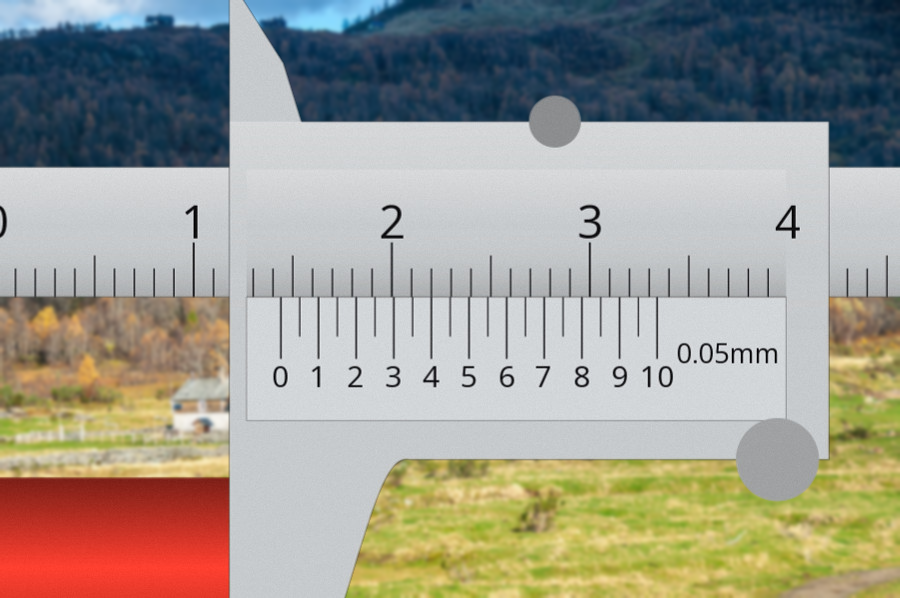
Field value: {"value": 14.4, "unit": "mm"}
